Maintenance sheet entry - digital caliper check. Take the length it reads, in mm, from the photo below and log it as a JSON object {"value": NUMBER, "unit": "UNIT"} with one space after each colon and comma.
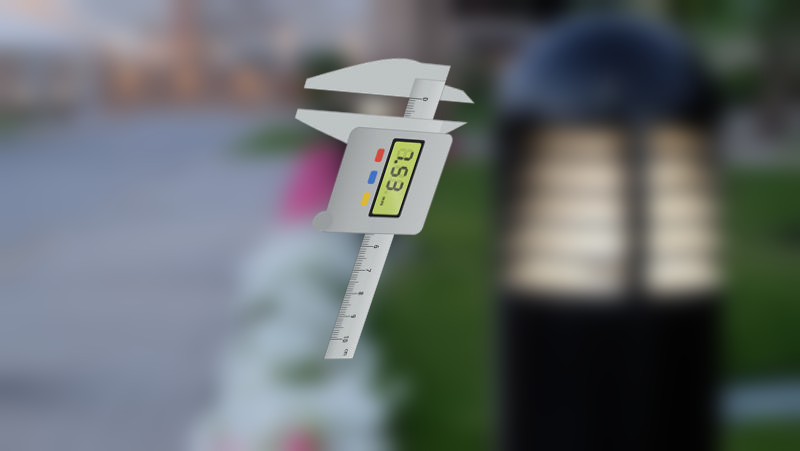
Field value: {"value": 7.53, "unit": "mm"}
